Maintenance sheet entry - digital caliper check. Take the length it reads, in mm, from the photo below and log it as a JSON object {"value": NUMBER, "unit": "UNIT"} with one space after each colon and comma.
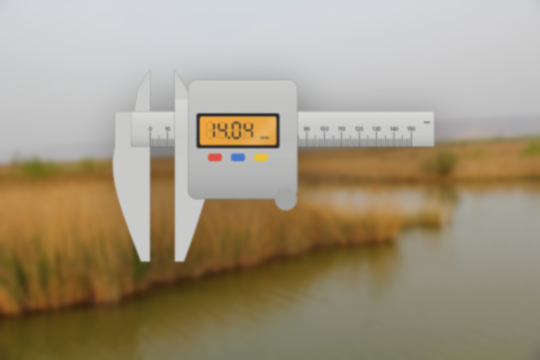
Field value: {"value": 14.04, "unit": "mm"}
